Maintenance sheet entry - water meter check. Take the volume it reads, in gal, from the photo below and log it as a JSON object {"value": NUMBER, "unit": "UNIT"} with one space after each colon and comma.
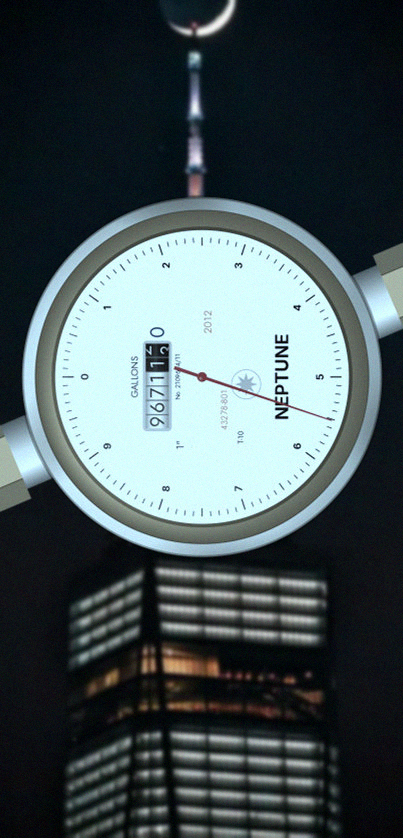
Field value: {"value": 9671125.5, "unit": "gal"}
